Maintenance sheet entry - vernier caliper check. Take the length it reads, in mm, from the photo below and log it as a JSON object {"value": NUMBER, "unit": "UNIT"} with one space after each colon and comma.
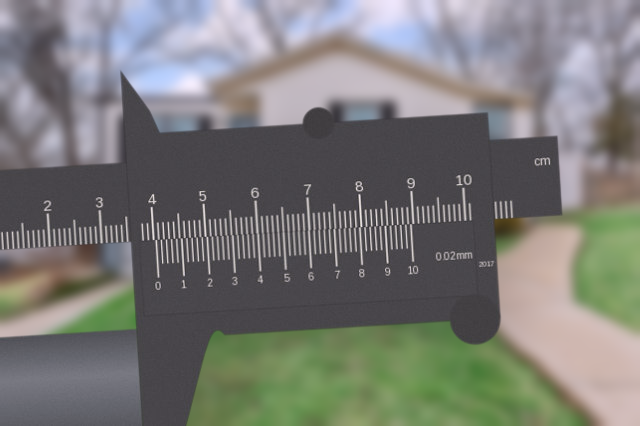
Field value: {"value": 40.5, "unit": "mm"}
